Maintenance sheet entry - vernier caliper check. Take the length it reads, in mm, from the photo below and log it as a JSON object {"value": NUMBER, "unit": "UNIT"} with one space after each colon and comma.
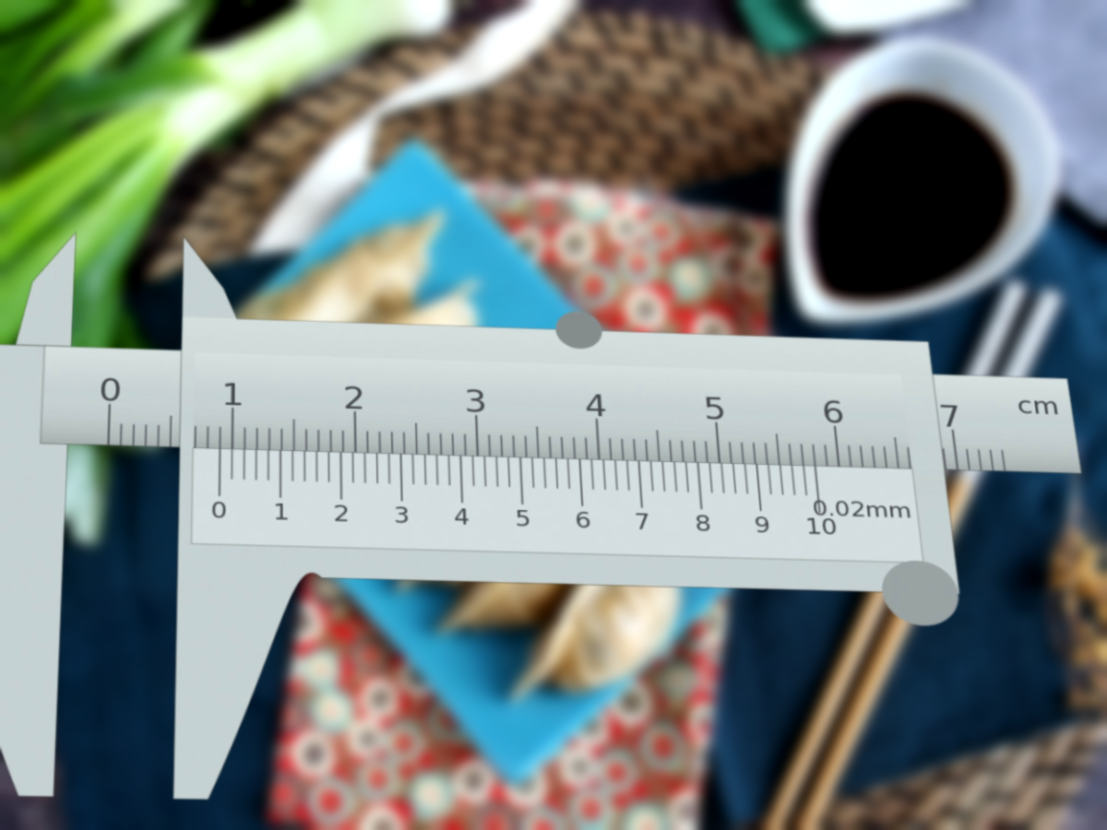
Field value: {"value": 9.0, "unit": "mm"}
